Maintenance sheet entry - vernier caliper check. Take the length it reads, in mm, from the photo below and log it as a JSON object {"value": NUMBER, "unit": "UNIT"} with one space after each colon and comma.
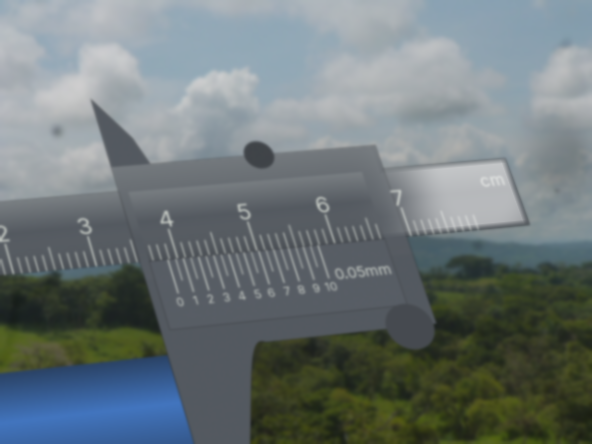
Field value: {"value": 38.8, "unit": "mm"}
